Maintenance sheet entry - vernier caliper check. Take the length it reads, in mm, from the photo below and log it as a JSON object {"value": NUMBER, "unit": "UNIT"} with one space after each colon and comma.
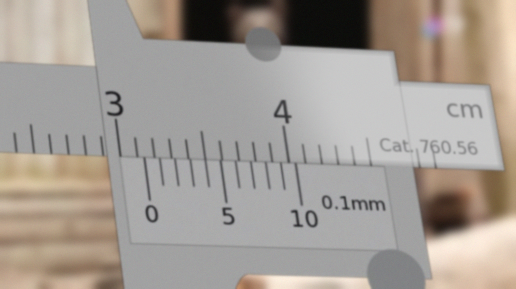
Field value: {"value": 31.4, "unit": "mm"}
